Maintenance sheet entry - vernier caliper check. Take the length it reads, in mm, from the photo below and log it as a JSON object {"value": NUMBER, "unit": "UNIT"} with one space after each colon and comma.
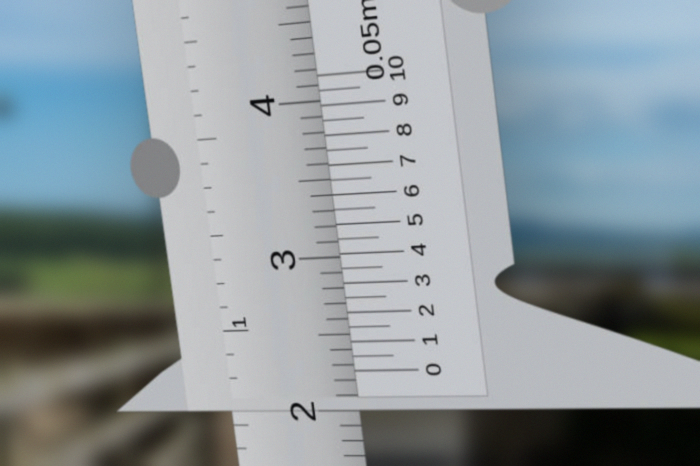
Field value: {"value": 22.6, "unit": "mm"}
